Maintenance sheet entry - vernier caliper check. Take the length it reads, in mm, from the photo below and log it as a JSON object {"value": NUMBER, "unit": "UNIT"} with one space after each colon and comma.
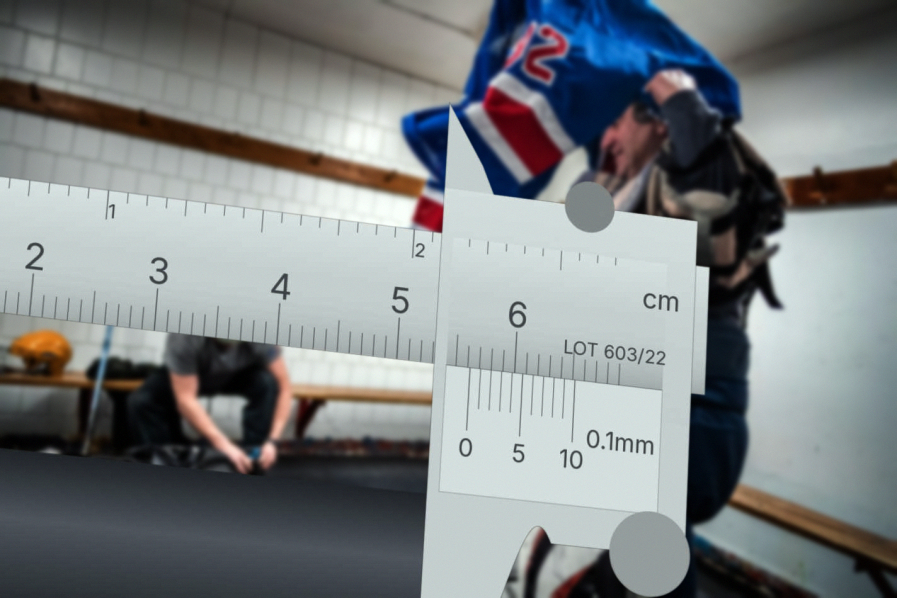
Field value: {"value": 56.2, "unit": "mm"}
